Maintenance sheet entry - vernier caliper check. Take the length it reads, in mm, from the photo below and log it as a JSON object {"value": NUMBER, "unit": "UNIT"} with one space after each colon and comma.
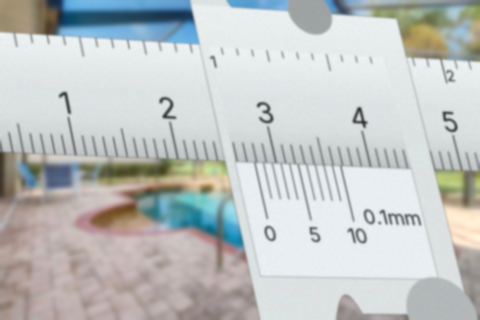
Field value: {"value": 27.8, "unit": "mm"}
